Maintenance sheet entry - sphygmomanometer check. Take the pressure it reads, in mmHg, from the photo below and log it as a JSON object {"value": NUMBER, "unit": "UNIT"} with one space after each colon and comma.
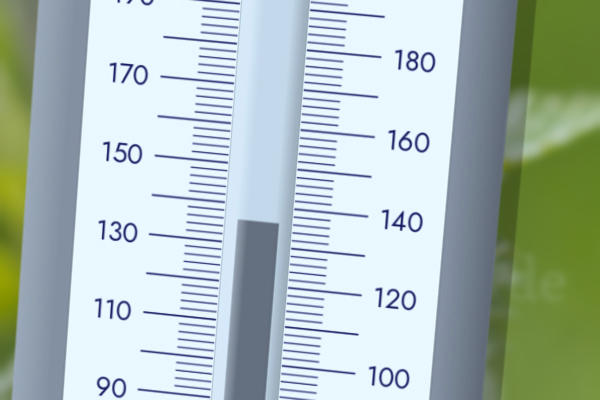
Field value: {"value": 136, "unit": "mmHg"}
